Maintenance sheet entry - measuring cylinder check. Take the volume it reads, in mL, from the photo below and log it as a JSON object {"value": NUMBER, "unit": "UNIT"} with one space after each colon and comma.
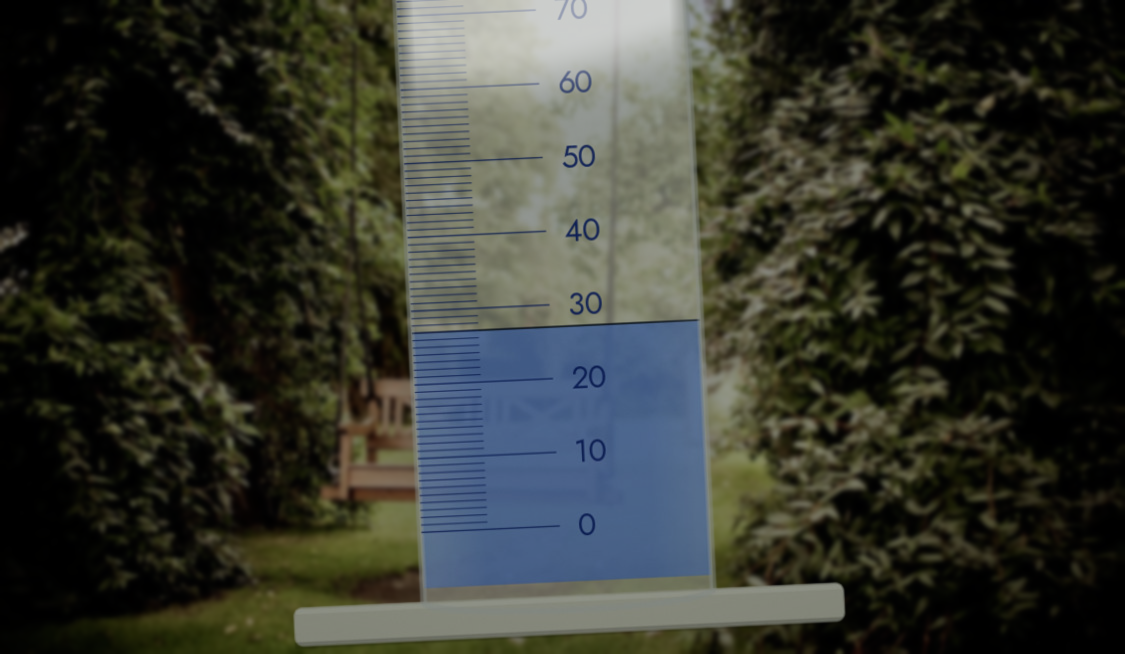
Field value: {"value": 27, "unit": "mL"}
